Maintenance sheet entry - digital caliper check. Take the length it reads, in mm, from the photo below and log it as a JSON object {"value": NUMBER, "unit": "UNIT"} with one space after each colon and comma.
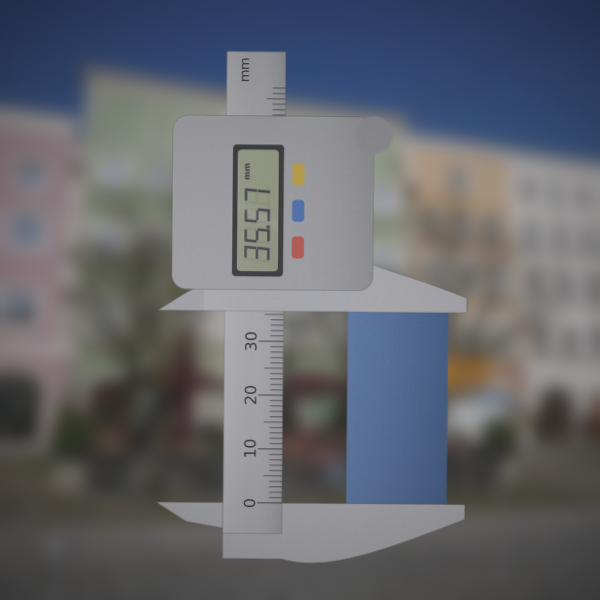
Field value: {"value": 35.57, "unit": "mm"}
